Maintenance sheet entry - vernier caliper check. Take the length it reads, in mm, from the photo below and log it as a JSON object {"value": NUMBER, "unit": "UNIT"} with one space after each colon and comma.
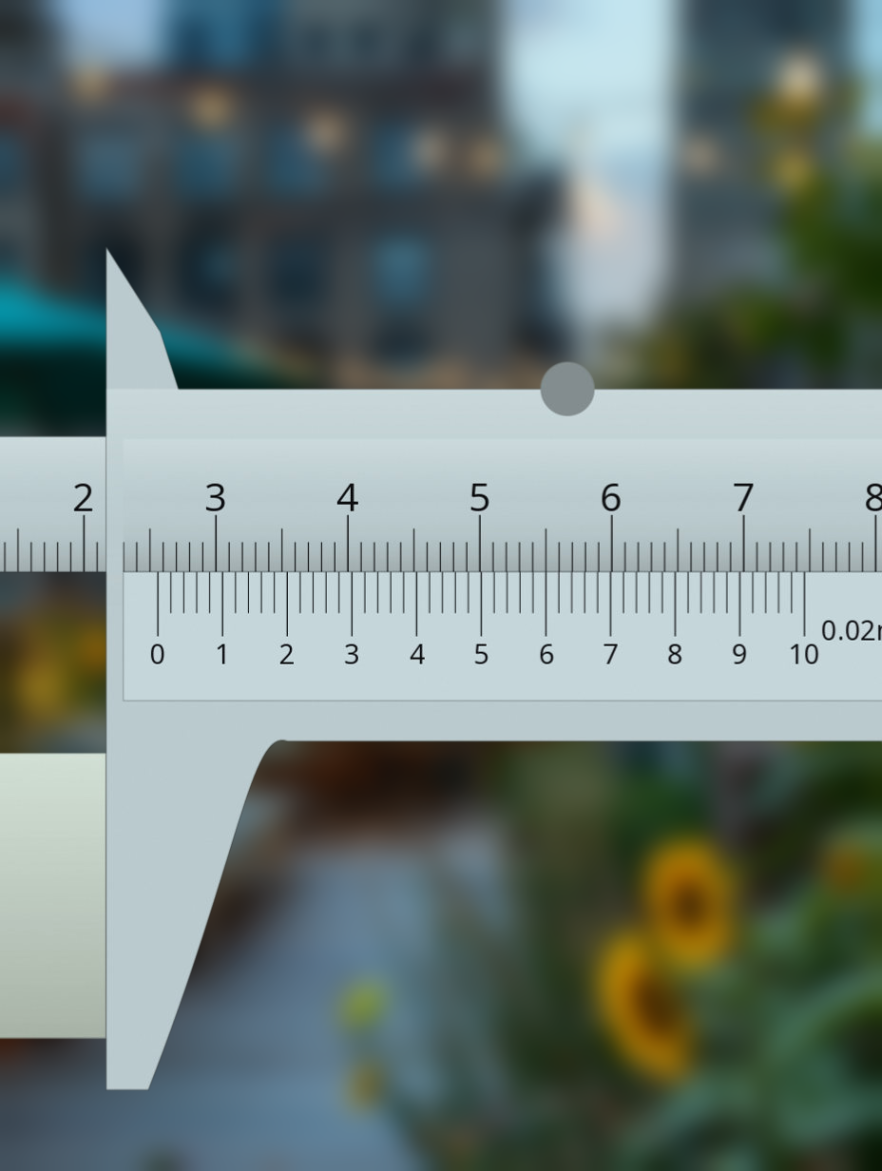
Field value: {"value": 25.6, "unit": "mm"}
